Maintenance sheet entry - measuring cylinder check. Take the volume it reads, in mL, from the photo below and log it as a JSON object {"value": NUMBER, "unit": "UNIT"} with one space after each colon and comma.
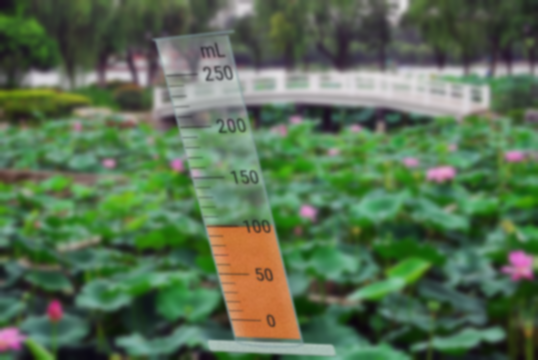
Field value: {"value": 100, "unit": "mL"}
